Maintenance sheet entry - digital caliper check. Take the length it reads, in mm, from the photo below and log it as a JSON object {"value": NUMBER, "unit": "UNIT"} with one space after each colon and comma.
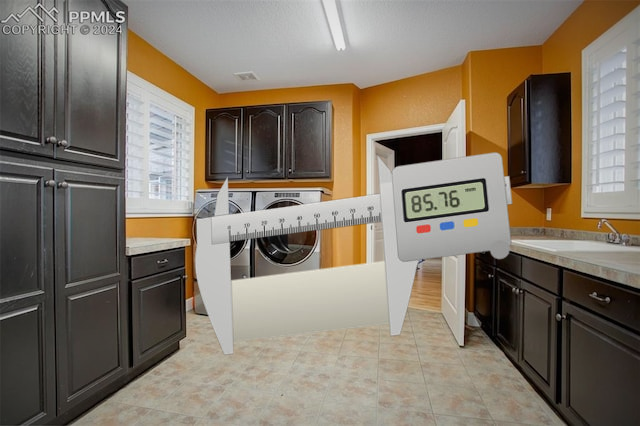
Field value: {"value": 85.76, "unit": "mm"}
